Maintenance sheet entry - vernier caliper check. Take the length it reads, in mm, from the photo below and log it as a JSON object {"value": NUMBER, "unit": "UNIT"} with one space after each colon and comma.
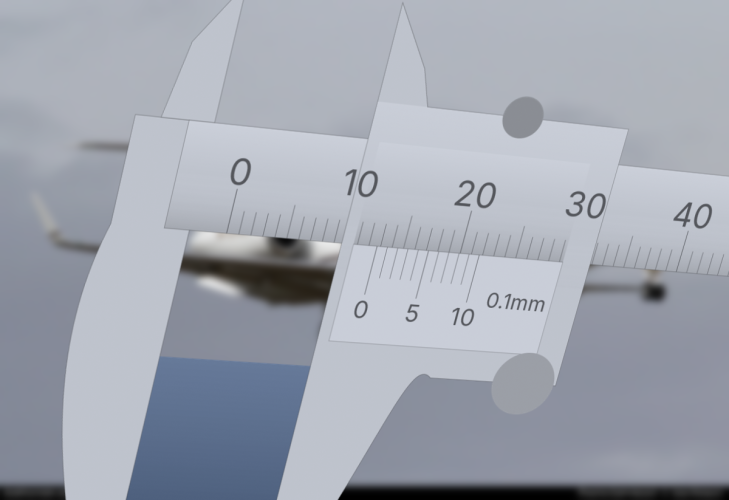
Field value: {"value": 12.7, "unit": "mm"}
